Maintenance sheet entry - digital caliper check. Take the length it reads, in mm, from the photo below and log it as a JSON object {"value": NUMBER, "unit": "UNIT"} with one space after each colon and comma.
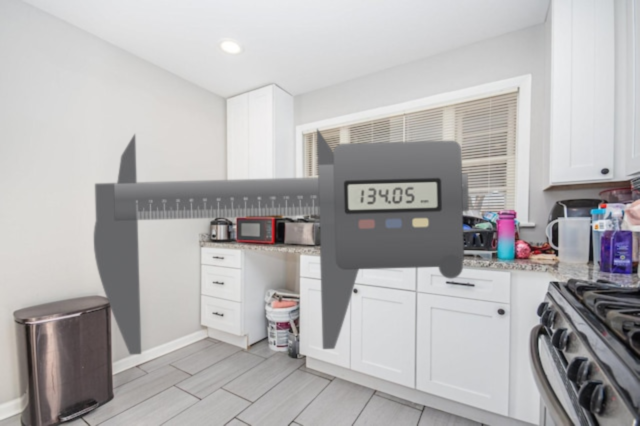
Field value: {"value": 134.05, "unit": "mm"}
